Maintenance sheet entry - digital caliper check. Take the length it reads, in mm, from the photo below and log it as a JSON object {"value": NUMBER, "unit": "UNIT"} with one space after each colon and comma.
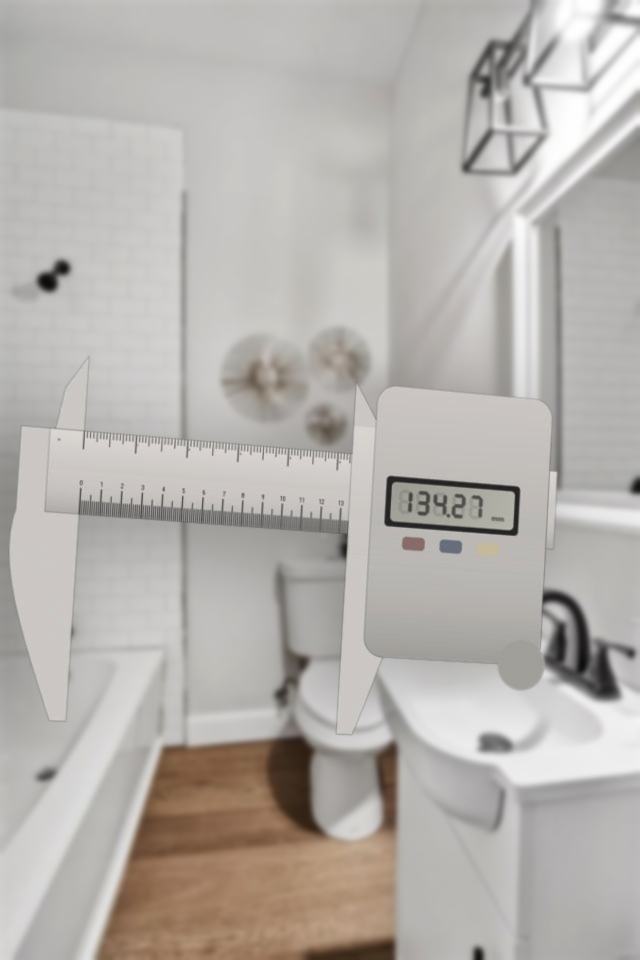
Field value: {"value": 134.27, "unit": "mm"}
